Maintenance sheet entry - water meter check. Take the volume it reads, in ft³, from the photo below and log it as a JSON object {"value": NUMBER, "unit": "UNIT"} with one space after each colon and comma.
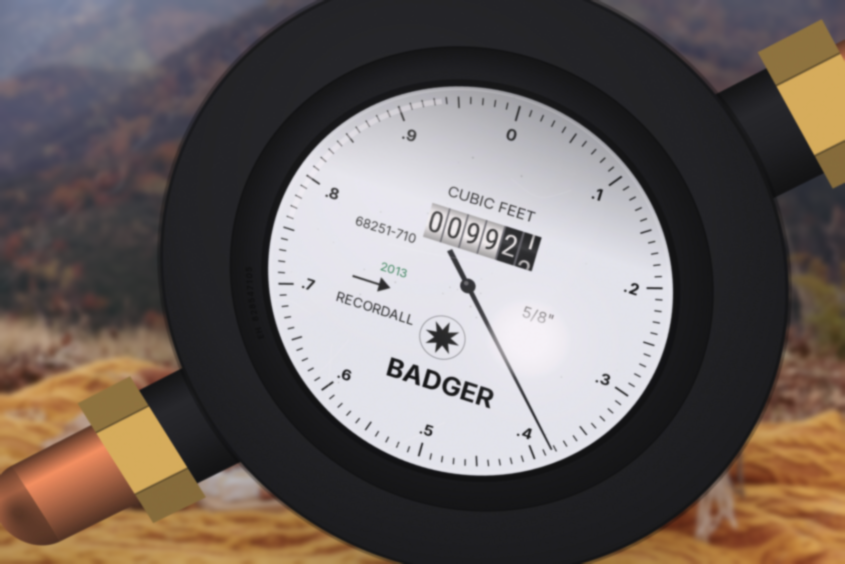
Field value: {"value": 9921.38, "unit": "ft³"}
